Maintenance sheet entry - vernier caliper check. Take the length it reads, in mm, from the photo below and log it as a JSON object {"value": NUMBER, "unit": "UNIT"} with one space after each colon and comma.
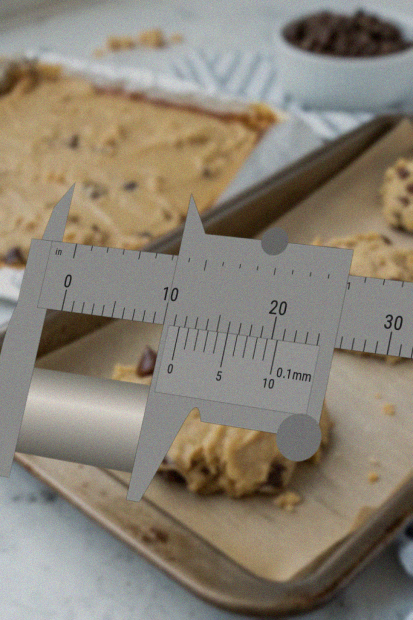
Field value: {"value": 11.5, "unit": "mm"}
